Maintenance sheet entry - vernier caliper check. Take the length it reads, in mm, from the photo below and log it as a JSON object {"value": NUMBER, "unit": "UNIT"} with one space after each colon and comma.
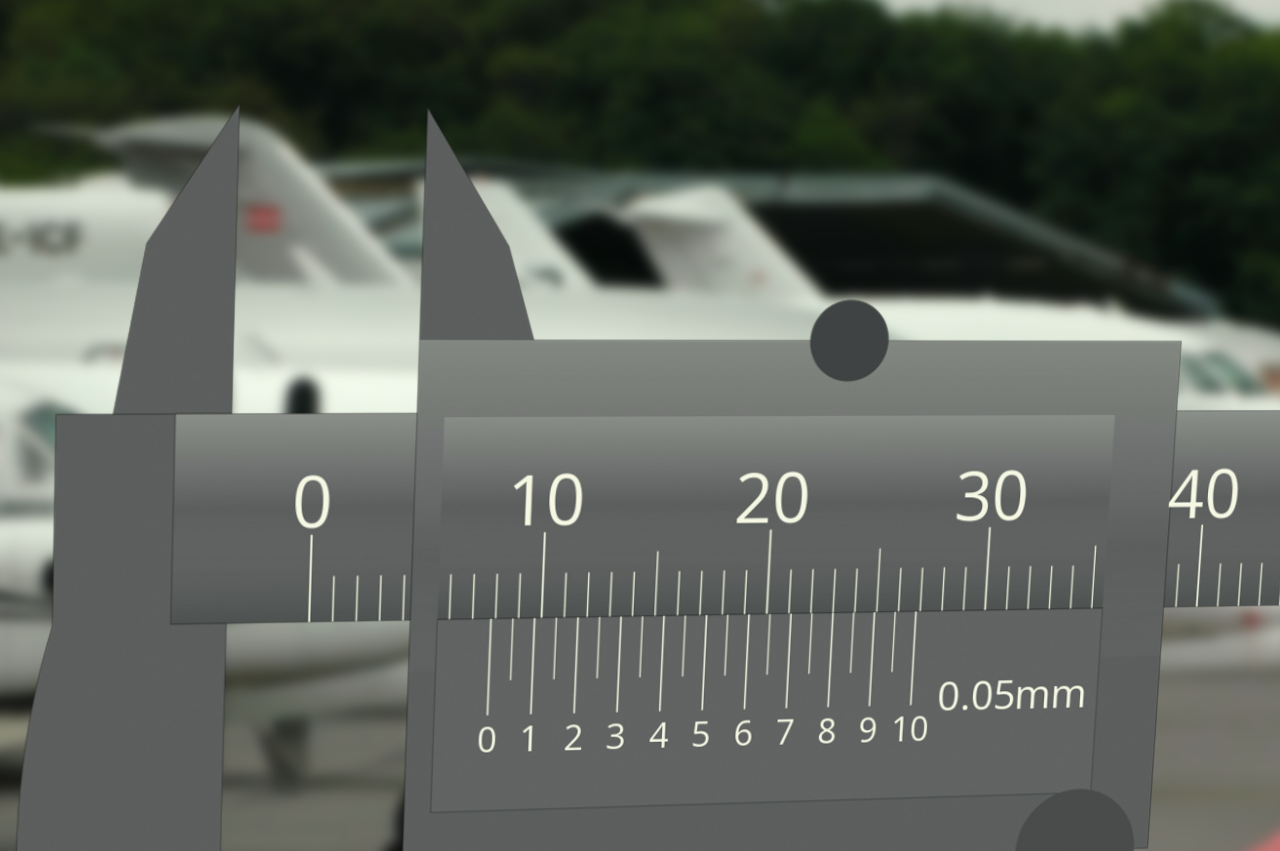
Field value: {"value": 7.8, "unit": "mm"}
